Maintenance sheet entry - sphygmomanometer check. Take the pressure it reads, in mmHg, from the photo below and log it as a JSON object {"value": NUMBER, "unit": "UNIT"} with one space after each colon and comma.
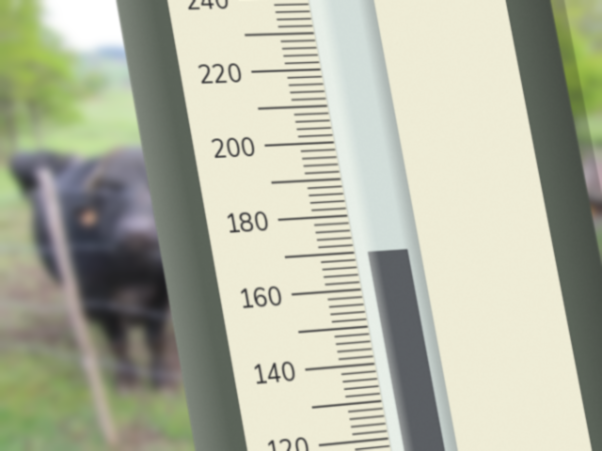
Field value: {"value": 170, "unit": "mmHg"}
